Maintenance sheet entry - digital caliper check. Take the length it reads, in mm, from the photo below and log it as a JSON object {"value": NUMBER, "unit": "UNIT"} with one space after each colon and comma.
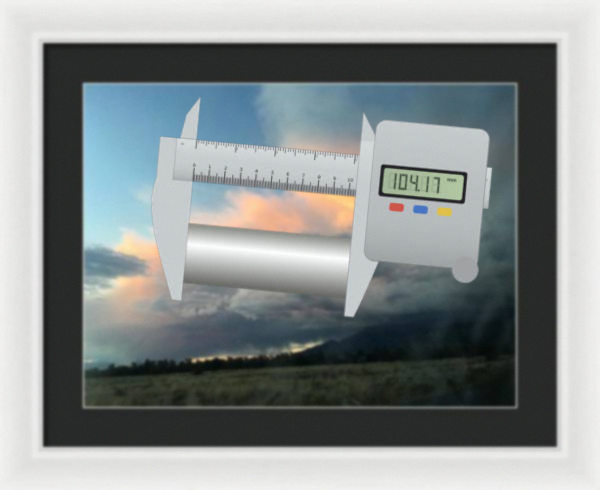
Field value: {"value": 104.17, "unit": "mm"}
